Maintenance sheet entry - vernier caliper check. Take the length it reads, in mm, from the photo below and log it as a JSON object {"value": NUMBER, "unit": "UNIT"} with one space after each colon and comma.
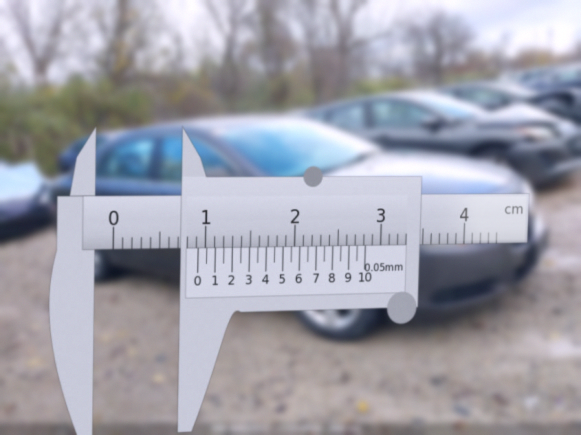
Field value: {"value": 9.2, "unit": "mm"}
